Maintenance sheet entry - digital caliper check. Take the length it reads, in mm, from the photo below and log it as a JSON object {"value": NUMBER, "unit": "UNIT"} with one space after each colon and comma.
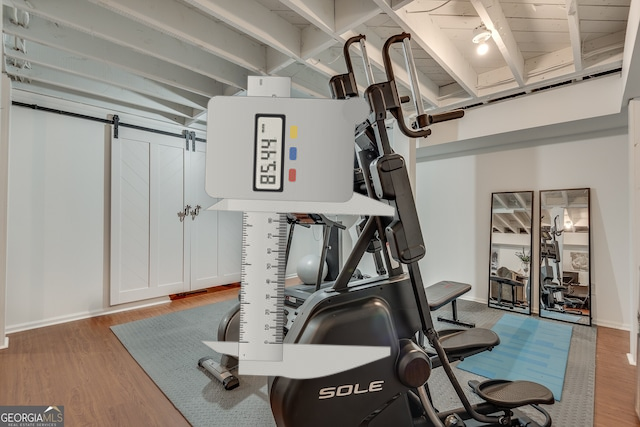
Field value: {"value": 85.44, "unit": "mm"}
